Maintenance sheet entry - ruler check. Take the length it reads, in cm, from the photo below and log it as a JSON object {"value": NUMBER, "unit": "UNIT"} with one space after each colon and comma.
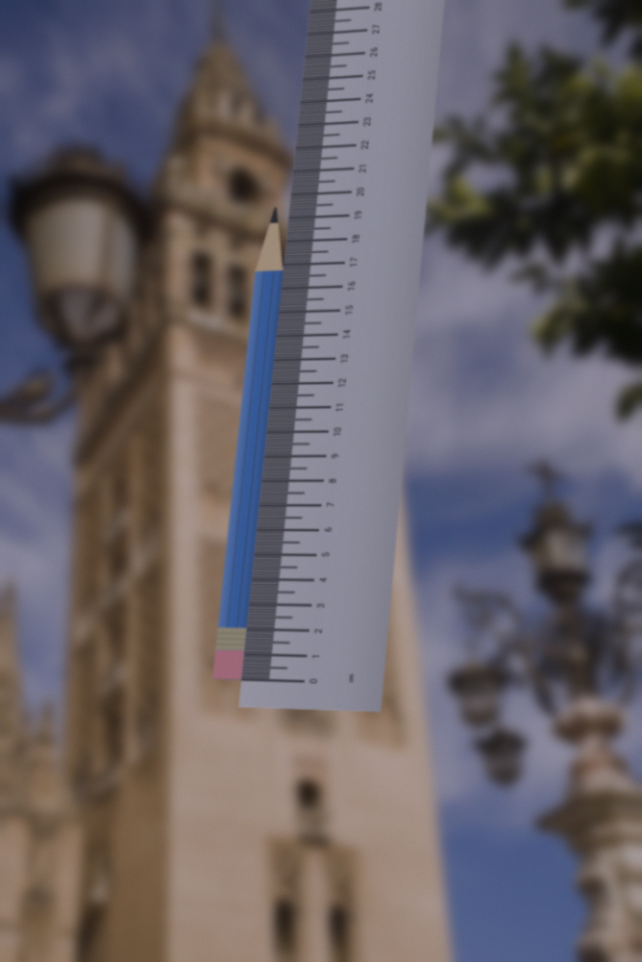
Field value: {"value": 19.5, "unit": "cm"}
